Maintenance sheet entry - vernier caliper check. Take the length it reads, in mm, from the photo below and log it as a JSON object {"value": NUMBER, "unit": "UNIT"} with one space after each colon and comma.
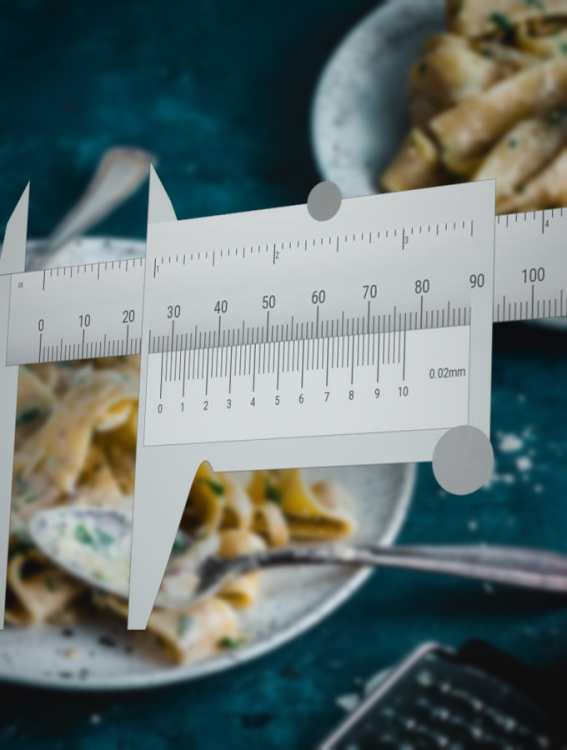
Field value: {"value": 28.0, "unit": "mm"}
